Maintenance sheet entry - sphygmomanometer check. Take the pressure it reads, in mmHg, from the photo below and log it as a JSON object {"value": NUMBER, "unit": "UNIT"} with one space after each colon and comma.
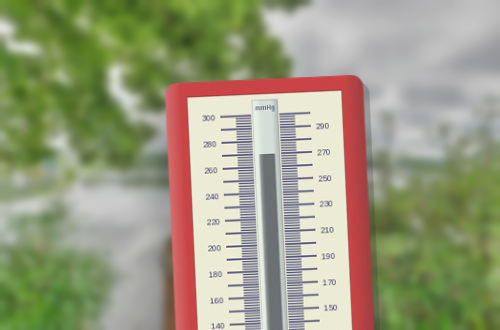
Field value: {"value": 270, "unit": "mmHg"}
